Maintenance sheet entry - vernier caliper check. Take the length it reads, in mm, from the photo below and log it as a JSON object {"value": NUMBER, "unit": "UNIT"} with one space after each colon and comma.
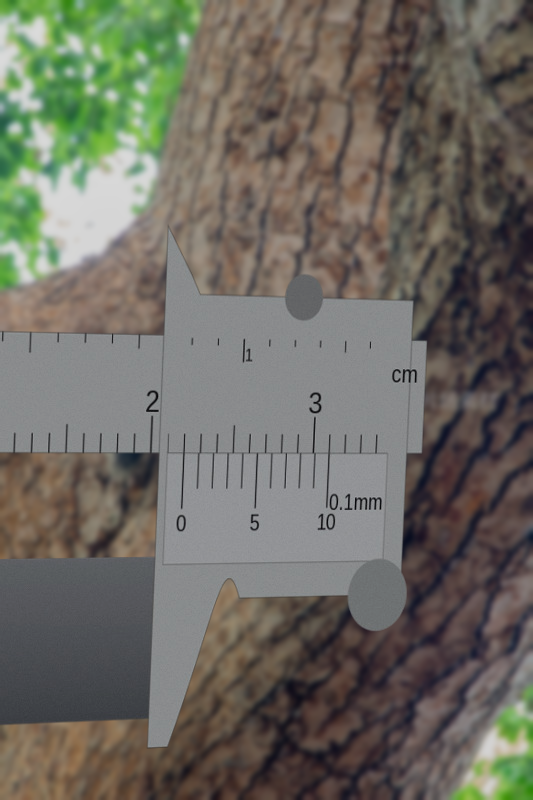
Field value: {"value": 22.0, "unit": "mm"}
